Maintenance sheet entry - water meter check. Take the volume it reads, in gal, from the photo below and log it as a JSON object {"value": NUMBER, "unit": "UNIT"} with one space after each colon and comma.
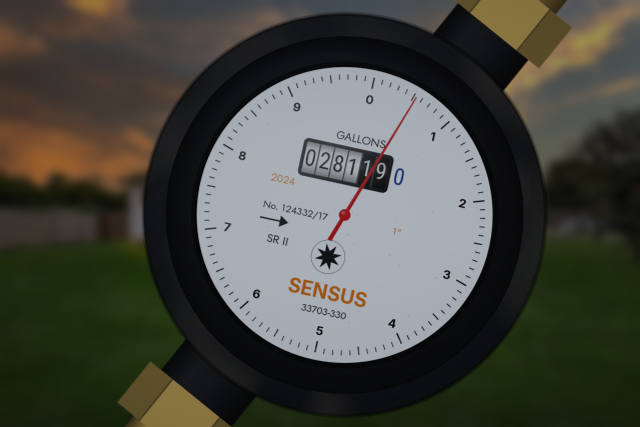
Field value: {"value": 281190.5, "unit": "gal"}
